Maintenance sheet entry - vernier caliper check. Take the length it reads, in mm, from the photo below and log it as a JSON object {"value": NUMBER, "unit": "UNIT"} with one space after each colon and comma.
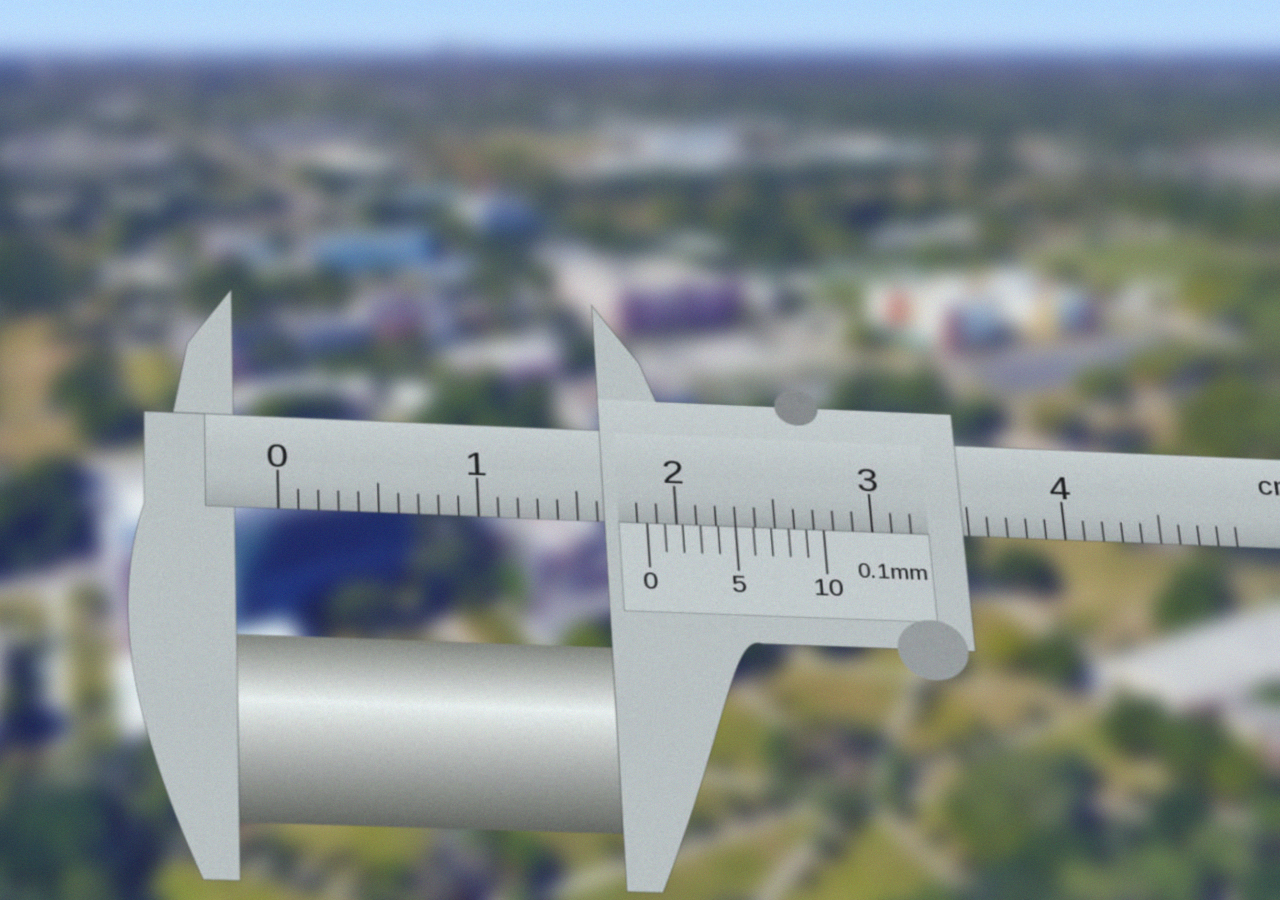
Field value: {"value": 18.5, "unit": "mm"}
